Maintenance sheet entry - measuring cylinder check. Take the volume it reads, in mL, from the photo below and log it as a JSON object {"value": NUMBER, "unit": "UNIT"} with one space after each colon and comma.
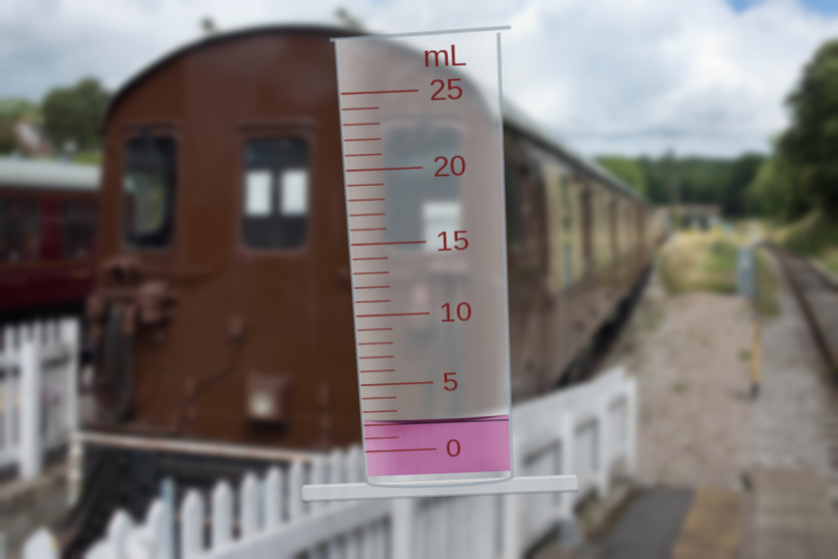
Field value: {"value": 2, "unit": "mL"}
